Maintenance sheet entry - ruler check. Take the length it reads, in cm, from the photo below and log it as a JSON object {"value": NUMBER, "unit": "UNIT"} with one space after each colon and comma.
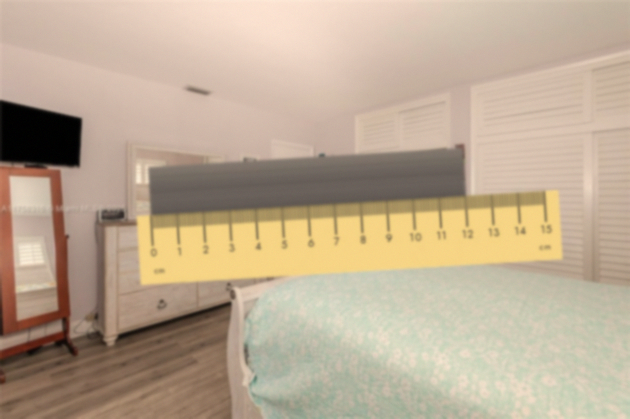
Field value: {"value": 12, "unit": "cm"}
